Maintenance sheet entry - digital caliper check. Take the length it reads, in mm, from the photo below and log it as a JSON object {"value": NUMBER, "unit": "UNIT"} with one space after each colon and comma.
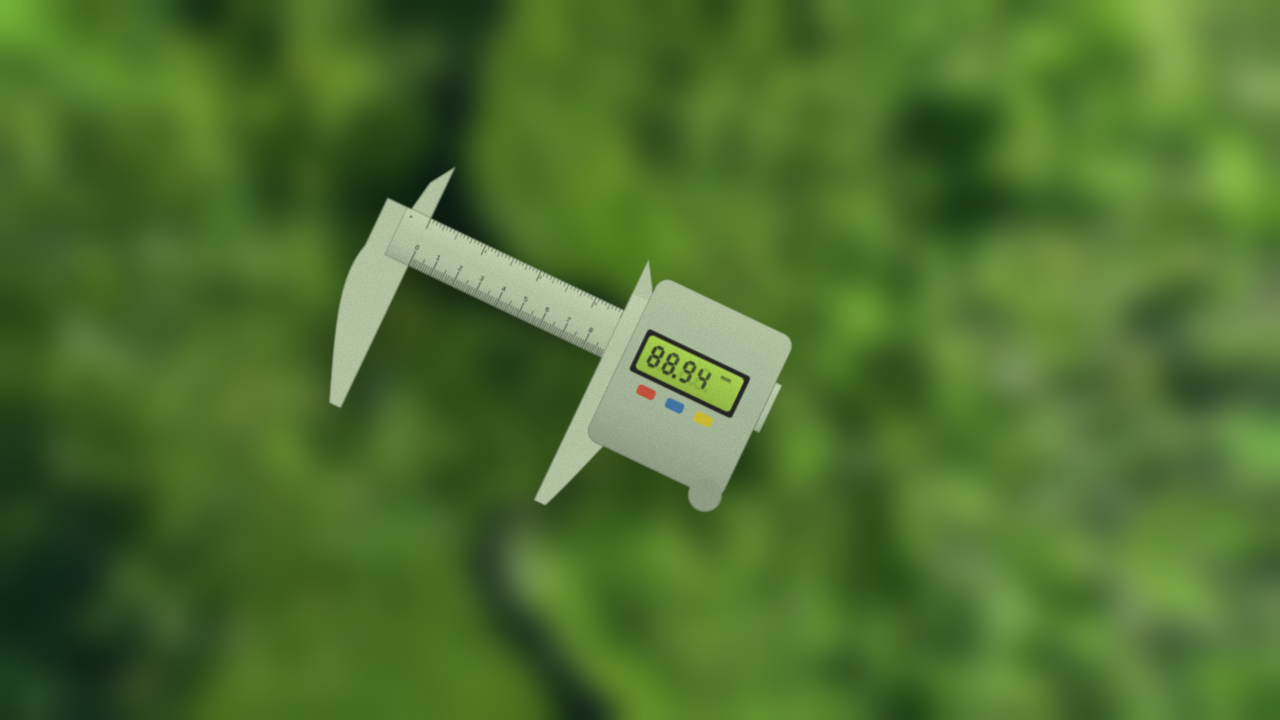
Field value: {"value": 88.94, "unit": "mm"}
